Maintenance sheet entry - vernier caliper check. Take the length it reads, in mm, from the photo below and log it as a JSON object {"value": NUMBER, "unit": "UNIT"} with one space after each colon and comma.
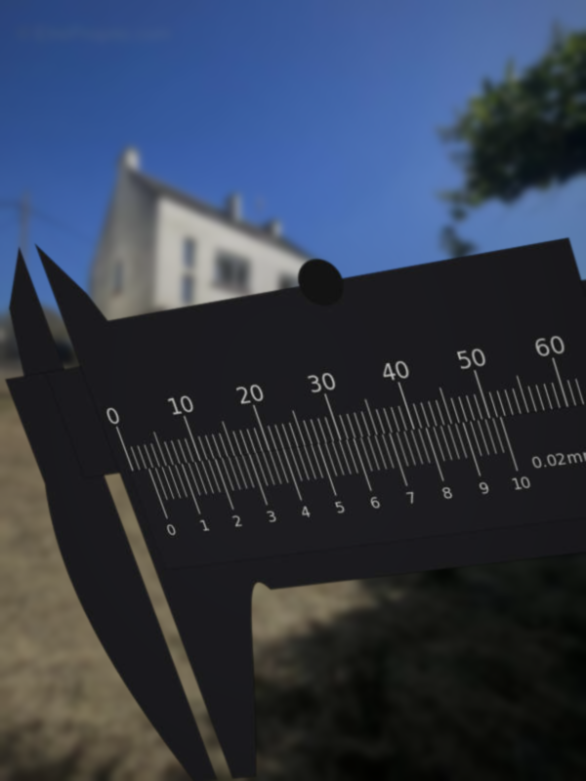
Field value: {"value": 2.4, "unit": "mm"}
